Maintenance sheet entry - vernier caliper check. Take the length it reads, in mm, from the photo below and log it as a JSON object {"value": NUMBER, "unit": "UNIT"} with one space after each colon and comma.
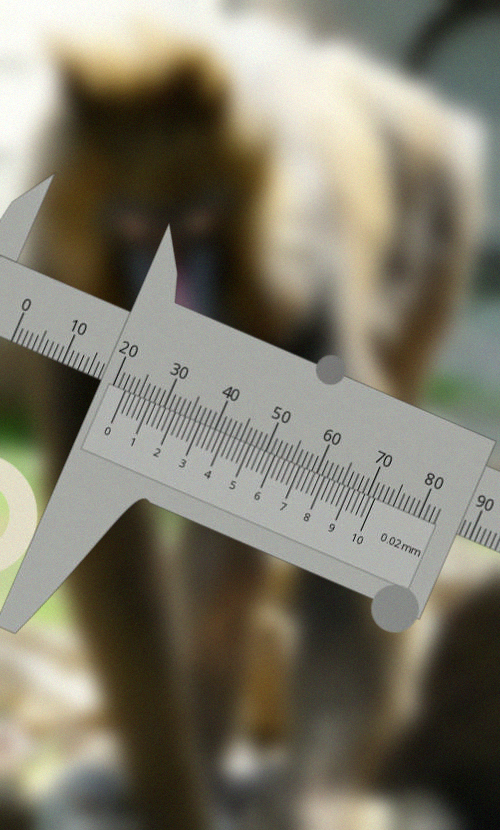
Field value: {"value": 22.4, "unit": "mm"}
